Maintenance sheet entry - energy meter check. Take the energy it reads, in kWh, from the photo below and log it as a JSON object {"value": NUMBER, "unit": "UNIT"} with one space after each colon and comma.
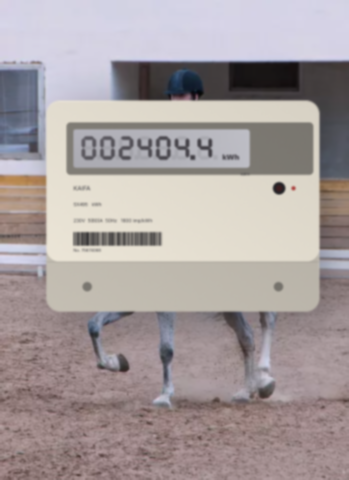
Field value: {"value": 2404.4, "unit": "kWh"}
